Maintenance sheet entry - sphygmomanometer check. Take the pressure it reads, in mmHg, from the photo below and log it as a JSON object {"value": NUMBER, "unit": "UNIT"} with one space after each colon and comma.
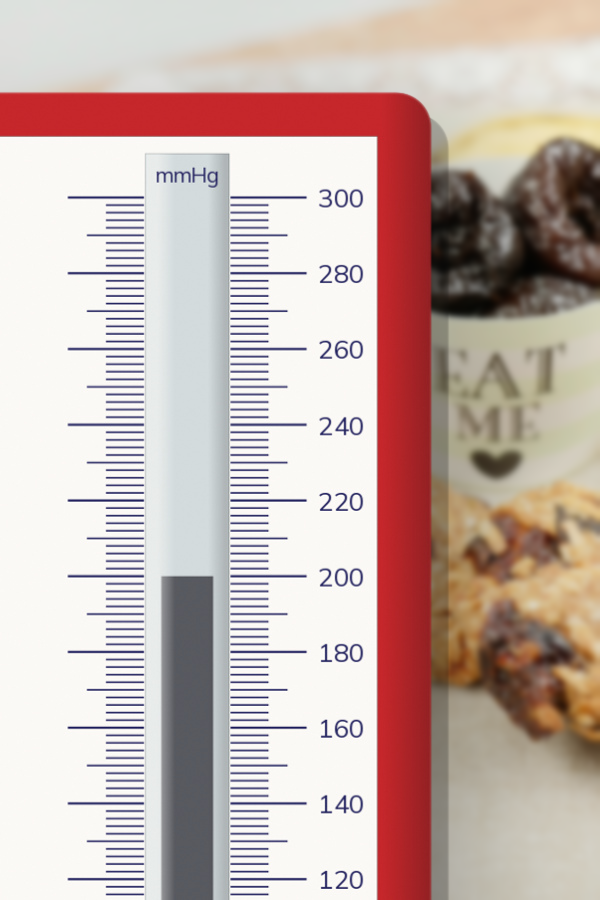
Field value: {"value": 200, "unit": "mmHg"}
